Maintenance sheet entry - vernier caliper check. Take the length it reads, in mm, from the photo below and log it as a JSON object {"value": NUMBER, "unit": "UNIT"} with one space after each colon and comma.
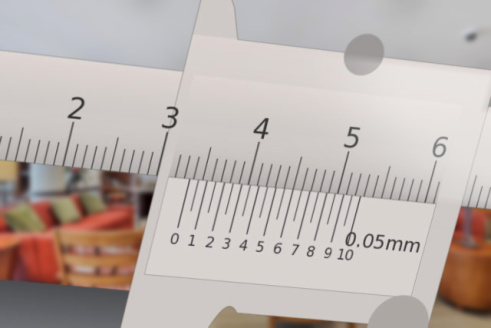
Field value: {"value": 33.6, "unit": "mm"}
